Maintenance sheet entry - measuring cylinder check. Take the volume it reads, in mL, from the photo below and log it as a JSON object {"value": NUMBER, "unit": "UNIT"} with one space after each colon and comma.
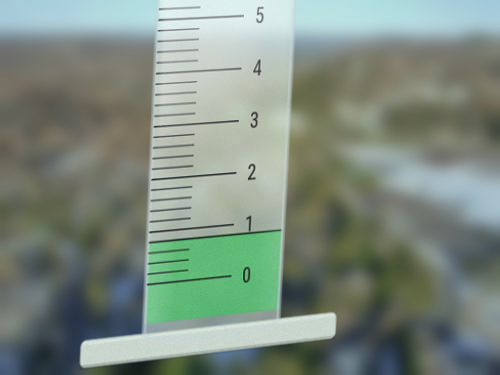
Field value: {"value": 0.8, "unit": "mL"}
